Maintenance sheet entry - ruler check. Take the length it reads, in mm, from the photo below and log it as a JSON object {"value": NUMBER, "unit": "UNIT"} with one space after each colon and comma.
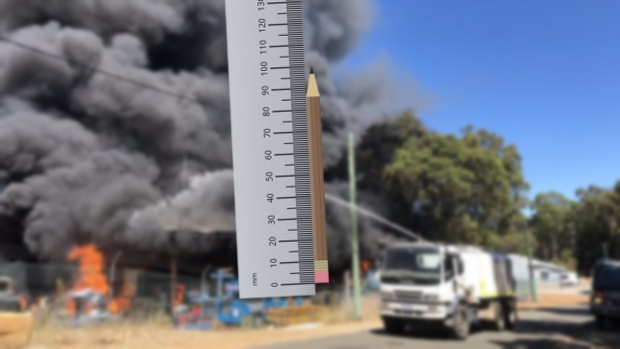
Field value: {"value": 100, "unit": "mm"}
